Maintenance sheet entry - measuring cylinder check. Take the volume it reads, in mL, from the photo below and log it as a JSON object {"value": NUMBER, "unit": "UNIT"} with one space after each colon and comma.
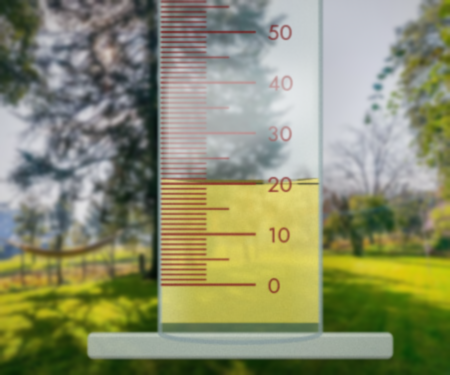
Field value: {"value": 20, "unit": "mL"}
